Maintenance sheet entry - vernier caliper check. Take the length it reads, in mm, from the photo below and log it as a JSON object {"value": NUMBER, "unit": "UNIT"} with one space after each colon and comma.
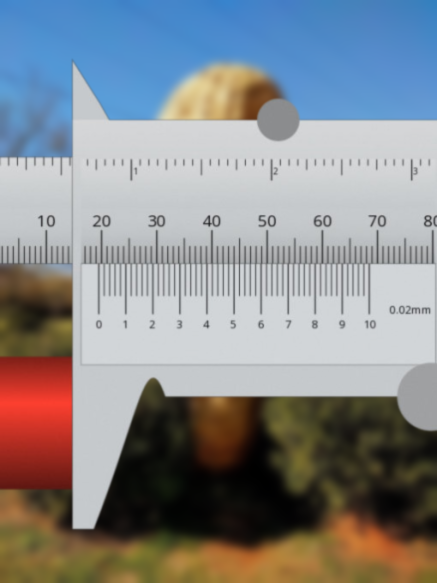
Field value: {"value": 19.5, "unit": "mm"}
